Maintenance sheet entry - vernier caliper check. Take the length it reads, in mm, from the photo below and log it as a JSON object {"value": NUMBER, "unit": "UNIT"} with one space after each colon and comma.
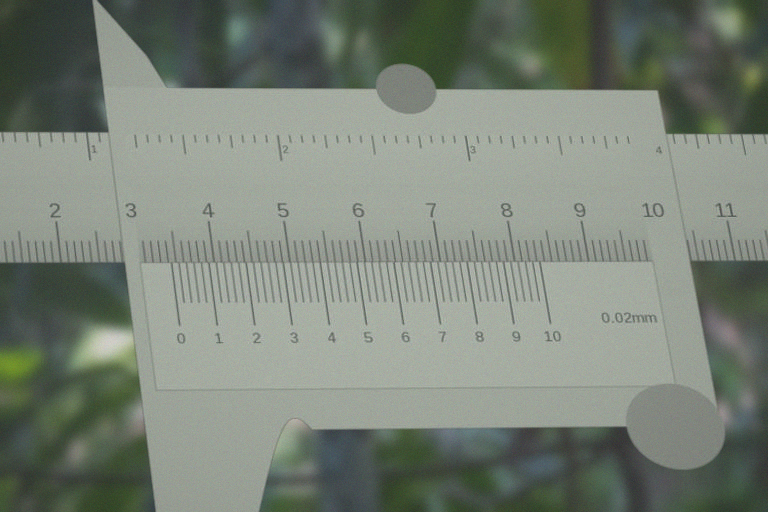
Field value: {"value": 34.4, "unit": "mm"}
